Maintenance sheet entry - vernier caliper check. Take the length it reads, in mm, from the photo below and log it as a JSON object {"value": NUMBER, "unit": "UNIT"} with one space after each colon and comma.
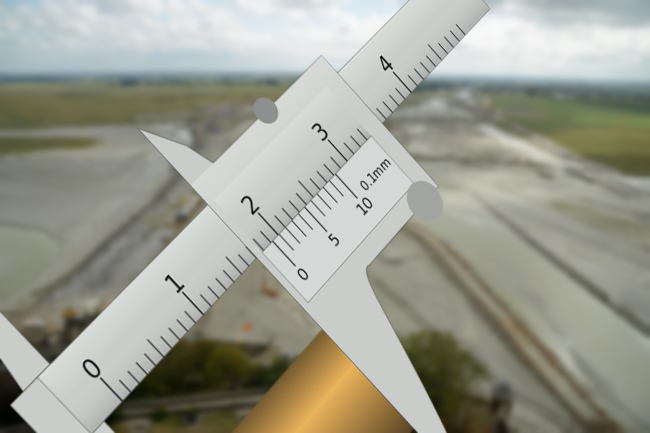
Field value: {"value": 19.2, "unit": "mm"}
